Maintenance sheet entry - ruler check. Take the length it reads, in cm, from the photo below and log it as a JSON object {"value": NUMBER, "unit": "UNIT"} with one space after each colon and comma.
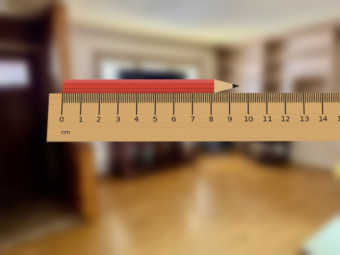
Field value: {"value": 9.5, "unit": "cm"}
